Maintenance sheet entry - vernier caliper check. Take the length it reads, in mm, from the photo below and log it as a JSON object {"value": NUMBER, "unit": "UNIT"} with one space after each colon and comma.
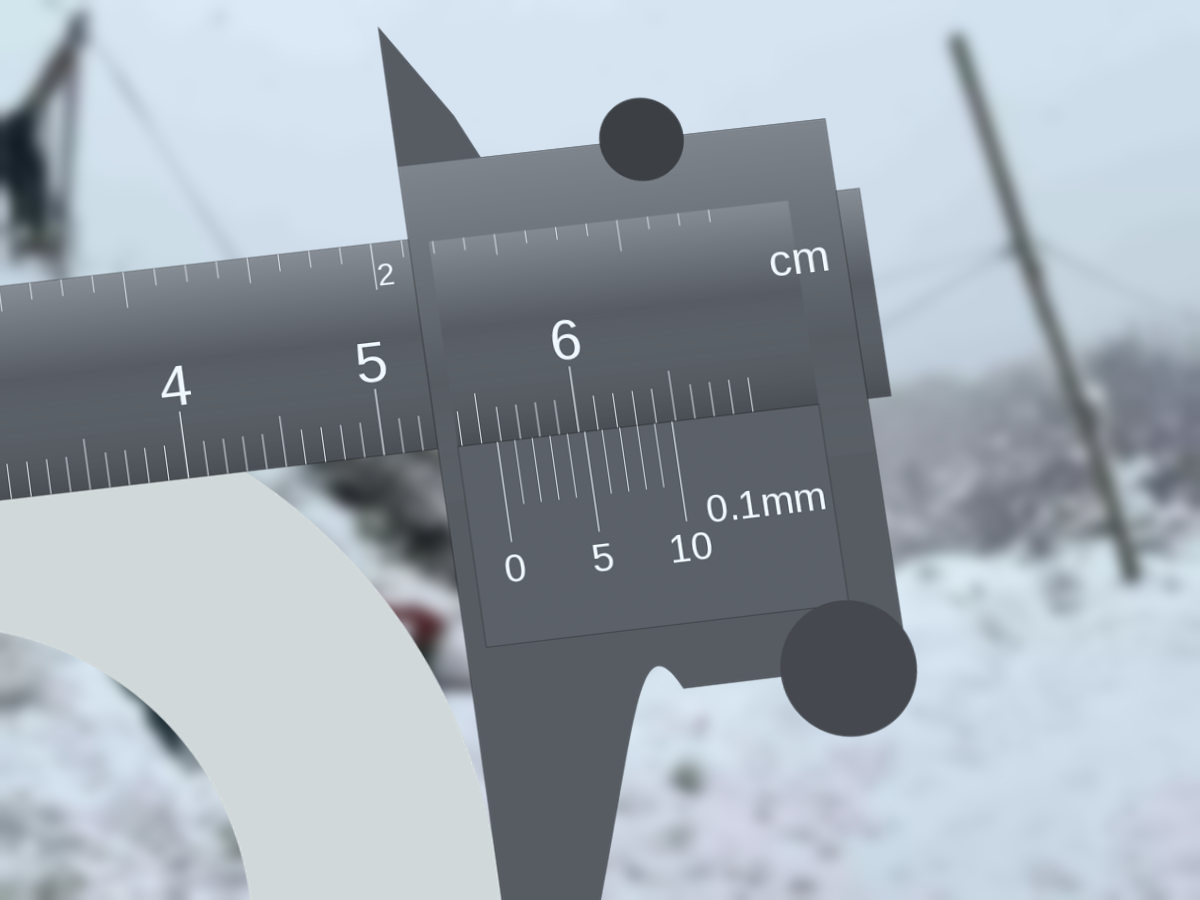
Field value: {"value": 55.8, "unit": "mm"}
